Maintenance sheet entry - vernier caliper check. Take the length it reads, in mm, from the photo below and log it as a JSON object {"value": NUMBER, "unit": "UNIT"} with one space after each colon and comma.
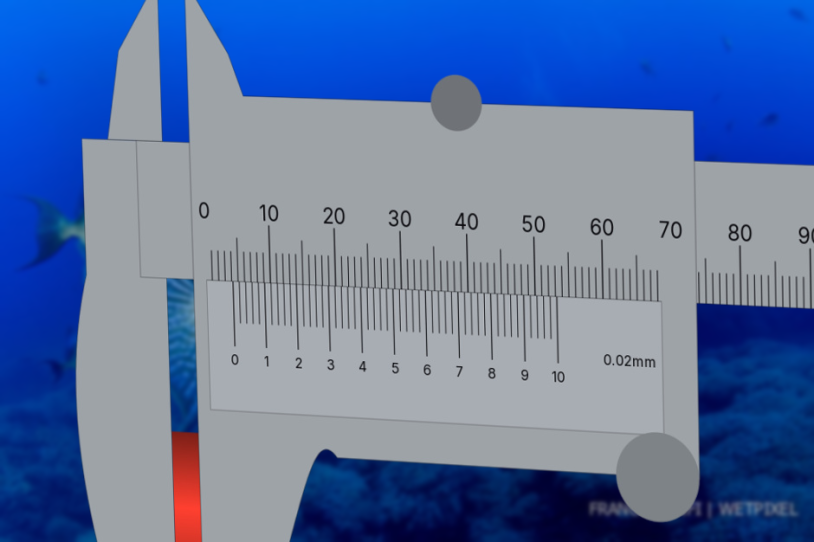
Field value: {"value": 4.2, "unit": "mm"}
